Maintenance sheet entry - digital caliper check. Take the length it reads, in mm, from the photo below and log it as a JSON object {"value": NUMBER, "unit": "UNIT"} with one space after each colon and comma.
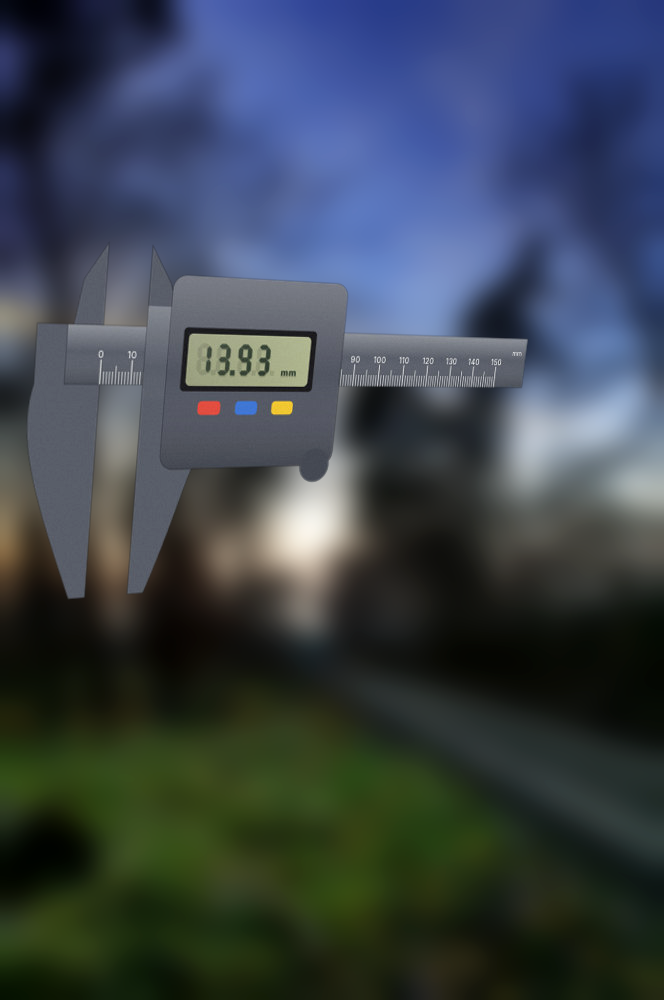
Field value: {"value": 13.93, "unit": "mm"}
